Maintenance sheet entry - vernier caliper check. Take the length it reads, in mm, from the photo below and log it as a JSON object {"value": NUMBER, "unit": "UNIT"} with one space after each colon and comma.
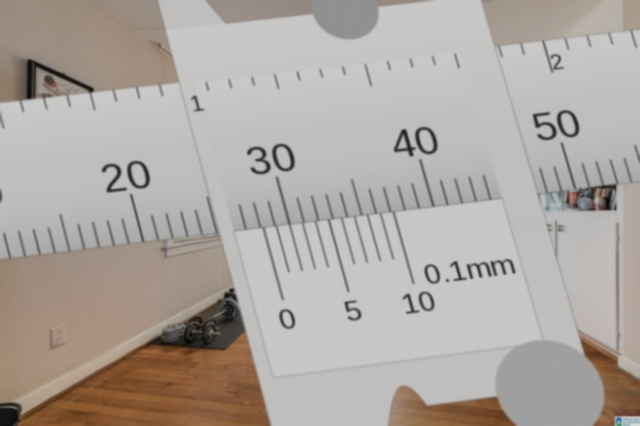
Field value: {"value": 28.2, "unit": "mm"}
